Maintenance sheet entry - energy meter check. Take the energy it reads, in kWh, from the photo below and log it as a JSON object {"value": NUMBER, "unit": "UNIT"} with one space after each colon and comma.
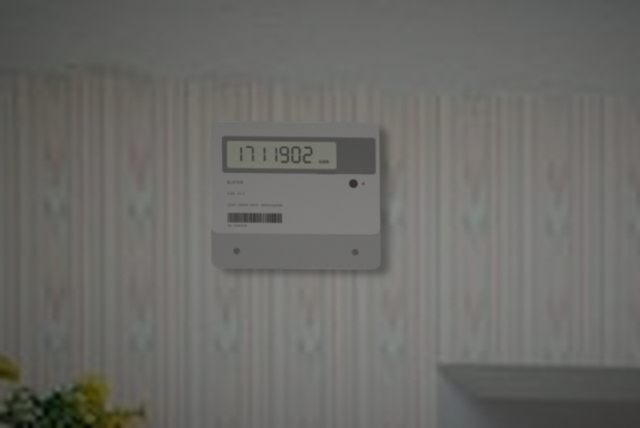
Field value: {"value": 1711902, "unit": "kWh"}
